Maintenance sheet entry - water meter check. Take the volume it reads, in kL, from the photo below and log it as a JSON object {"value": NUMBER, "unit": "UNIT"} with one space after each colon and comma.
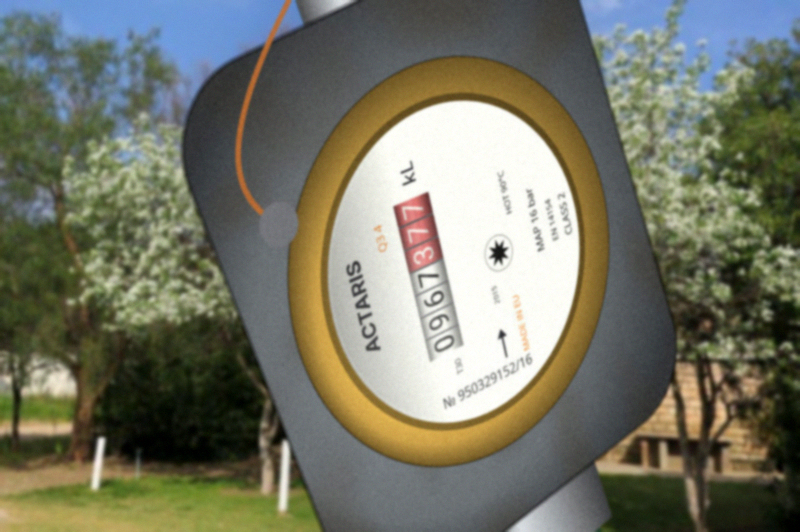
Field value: {"value": 967.377, "unit": "kL"}
